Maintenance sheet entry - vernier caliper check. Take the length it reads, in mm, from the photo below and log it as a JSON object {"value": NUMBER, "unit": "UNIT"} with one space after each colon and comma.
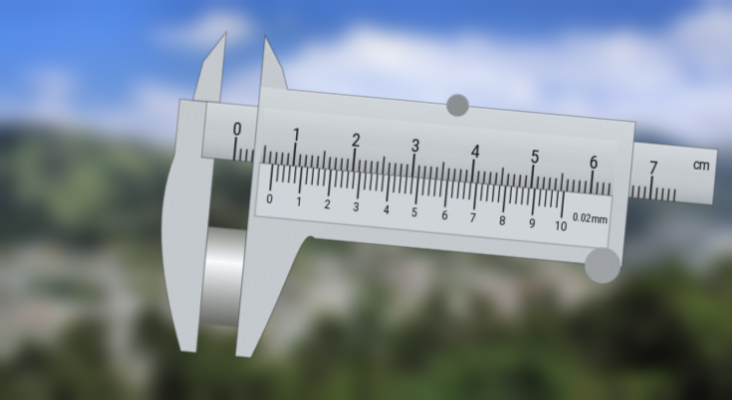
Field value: {"value": 6.5, "unit": "mm"}
